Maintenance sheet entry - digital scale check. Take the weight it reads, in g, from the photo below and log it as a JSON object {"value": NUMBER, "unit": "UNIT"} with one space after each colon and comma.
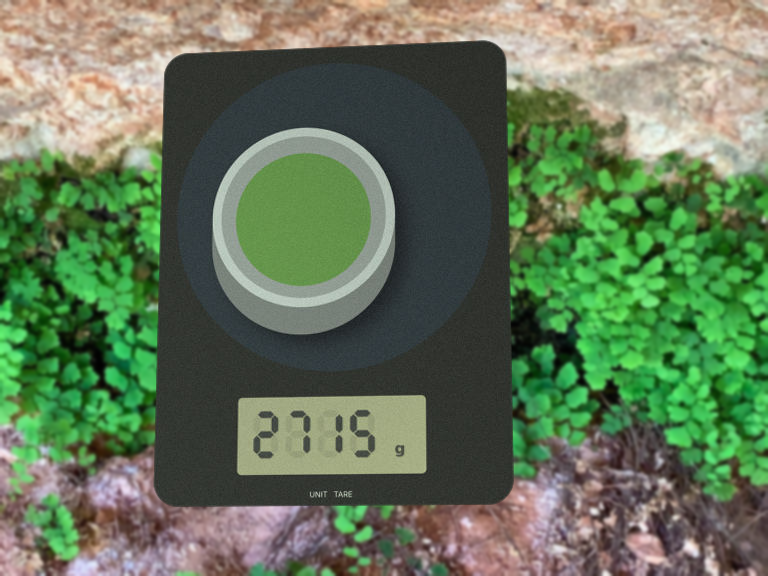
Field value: {"value": 2715, "unit": "g"}
